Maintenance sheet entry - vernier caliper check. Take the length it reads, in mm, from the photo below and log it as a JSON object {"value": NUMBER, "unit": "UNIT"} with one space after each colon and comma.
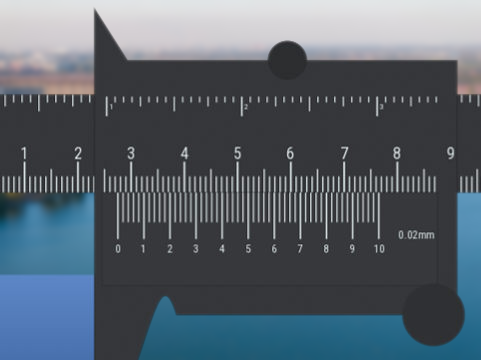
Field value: {"value": 27.5, "unit": "mm"}
